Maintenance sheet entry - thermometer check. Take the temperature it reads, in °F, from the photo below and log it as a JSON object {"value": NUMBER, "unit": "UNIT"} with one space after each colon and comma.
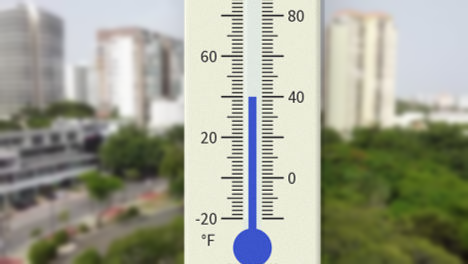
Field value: {"value": 40, "unit": "°F"}
